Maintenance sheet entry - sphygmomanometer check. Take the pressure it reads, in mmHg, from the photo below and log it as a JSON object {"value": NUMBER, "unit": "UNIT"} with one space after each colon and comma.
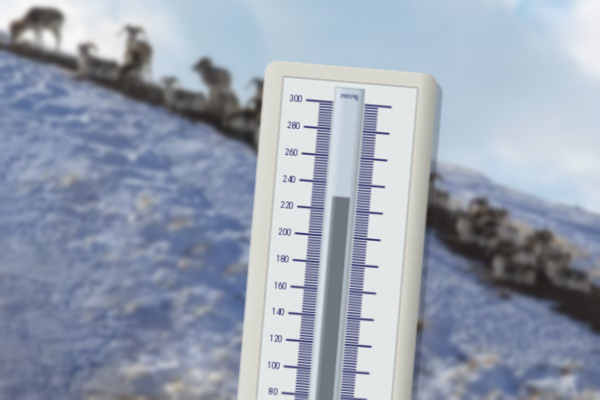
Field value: {"value": 230, "unit": "mmHg"}
